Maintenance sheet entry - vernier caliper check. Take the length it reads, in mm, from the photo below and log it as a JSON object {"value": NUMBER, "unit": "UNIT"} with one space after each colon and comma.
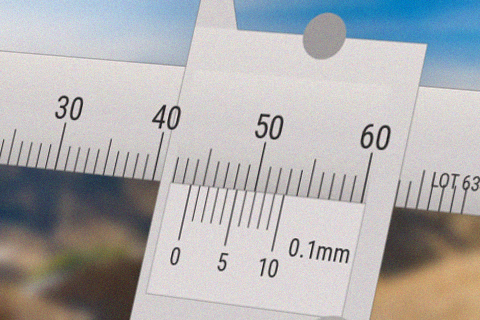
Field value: {"value": 43.8, "unit": "mm"}
